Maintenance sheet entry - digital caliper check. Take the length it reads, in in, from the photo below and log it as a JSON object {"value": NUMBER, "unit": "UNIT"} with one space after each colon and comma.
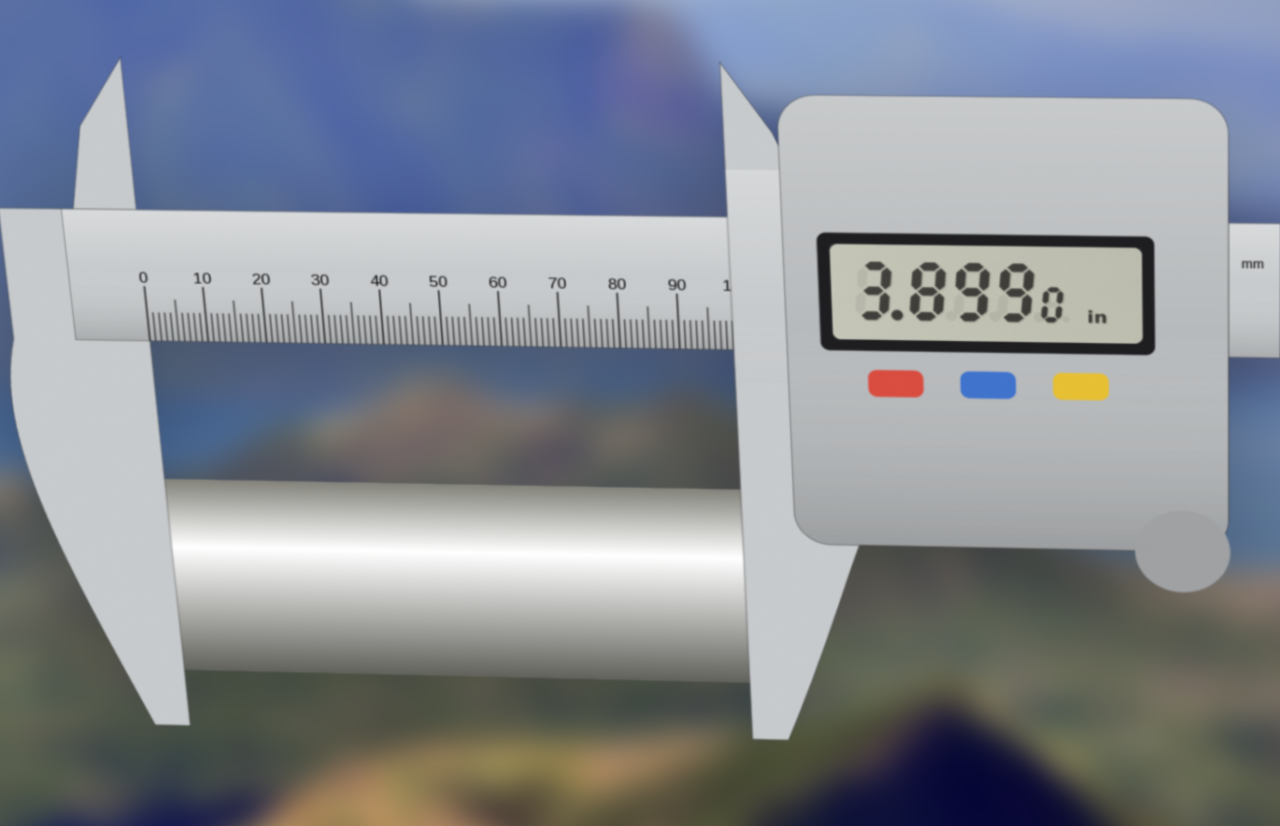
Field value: {"value": 3.8990, "unit": "in"}
